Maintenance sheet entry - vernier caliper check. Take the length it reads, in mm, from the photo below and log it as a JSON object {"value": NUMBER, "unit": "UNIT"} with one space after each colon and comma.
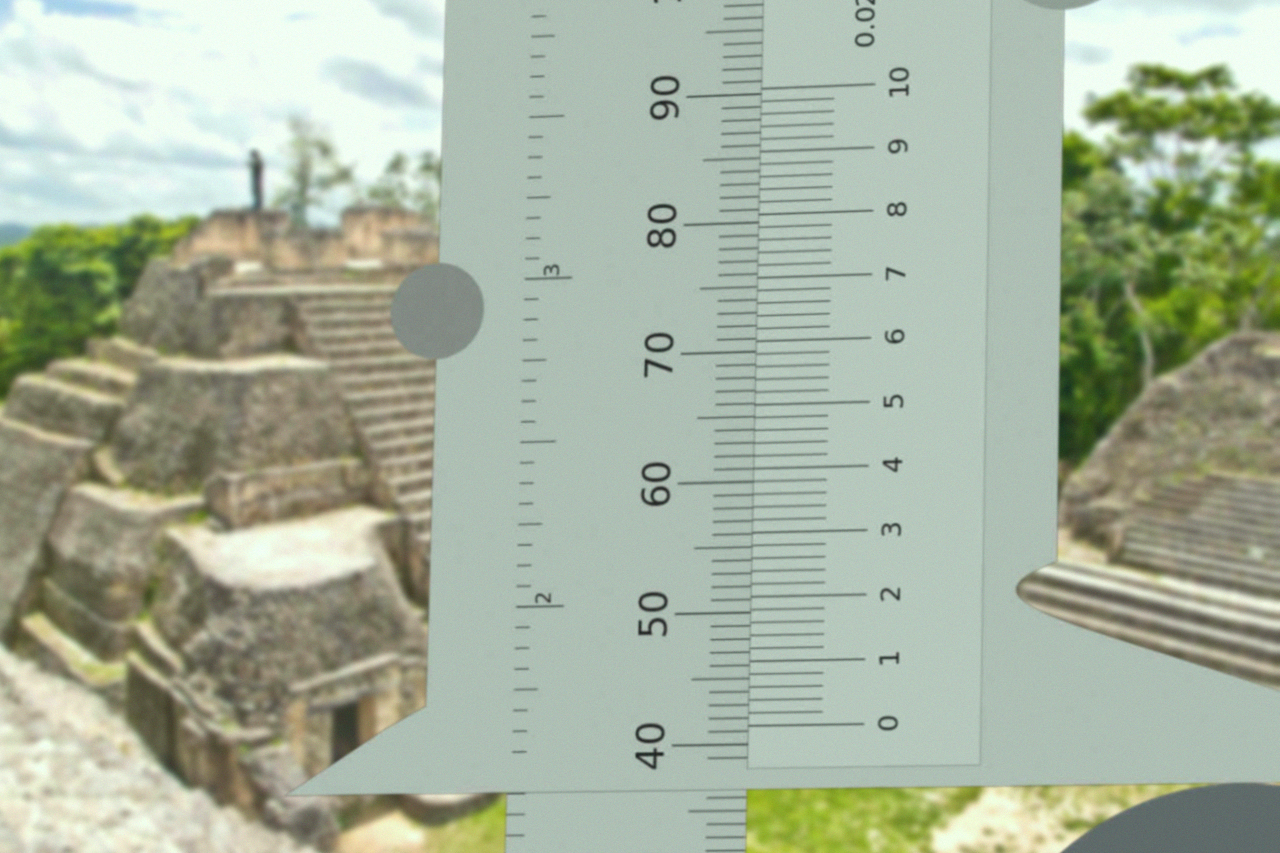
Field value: {"value": 41.4, "unit": "mm"}
